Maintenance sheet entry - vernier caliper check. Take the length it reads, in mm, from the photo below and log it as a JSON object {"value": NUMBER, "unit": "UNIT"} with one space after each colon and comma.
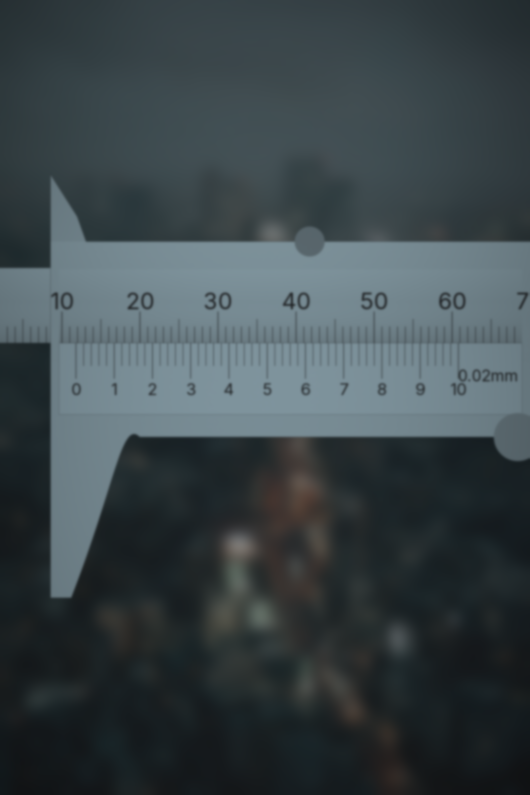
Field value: {"value": 11.8, "unit": "mm"}
